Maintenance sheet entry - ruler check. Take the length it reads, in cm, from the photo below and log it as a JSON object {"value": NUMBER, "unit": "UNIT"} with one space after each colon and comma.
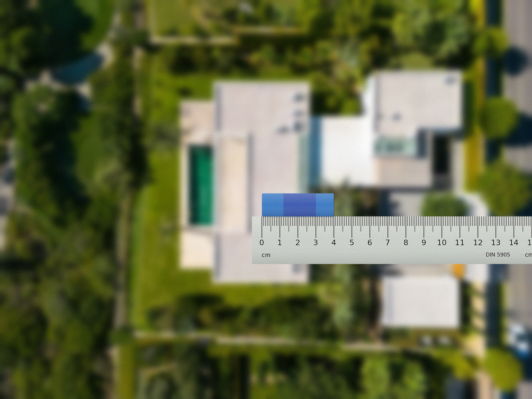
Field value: {"value": 4, "unit": "cm"}
